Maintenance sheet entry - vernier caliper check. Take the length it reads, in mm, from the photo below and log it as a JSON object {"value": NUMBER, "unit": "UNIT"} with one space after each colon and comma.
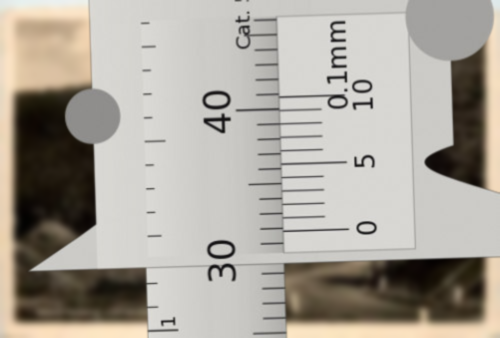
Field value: {"value": 31.8, "unit": "mm"}
